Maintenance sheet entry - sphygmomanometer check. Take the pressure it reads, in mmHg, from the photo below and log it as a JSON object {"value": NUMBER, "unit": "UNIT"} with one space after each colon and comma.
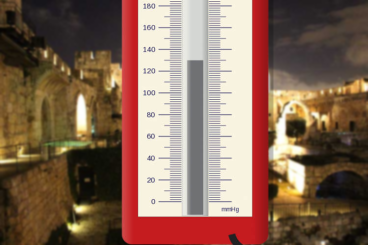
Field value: {"value": 130, "unit": "mmHg"}
